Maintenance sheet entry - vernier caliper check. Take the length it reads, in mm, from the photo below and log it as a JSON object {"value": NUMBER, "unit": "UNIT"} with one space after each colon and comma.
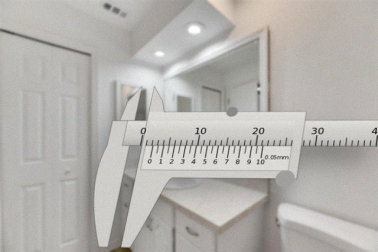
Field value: {"value": 2.2, "unit": "mm"}
